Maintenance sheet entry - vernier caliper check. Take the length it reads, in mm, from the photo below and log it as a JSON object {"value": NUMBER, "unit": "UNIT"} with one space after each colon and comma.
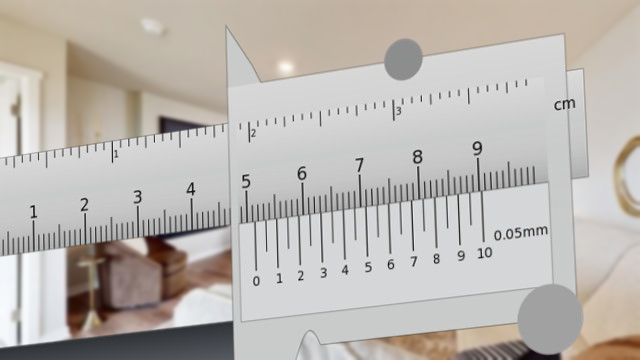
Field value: {"value": 51.4, "unit": "mm"}
